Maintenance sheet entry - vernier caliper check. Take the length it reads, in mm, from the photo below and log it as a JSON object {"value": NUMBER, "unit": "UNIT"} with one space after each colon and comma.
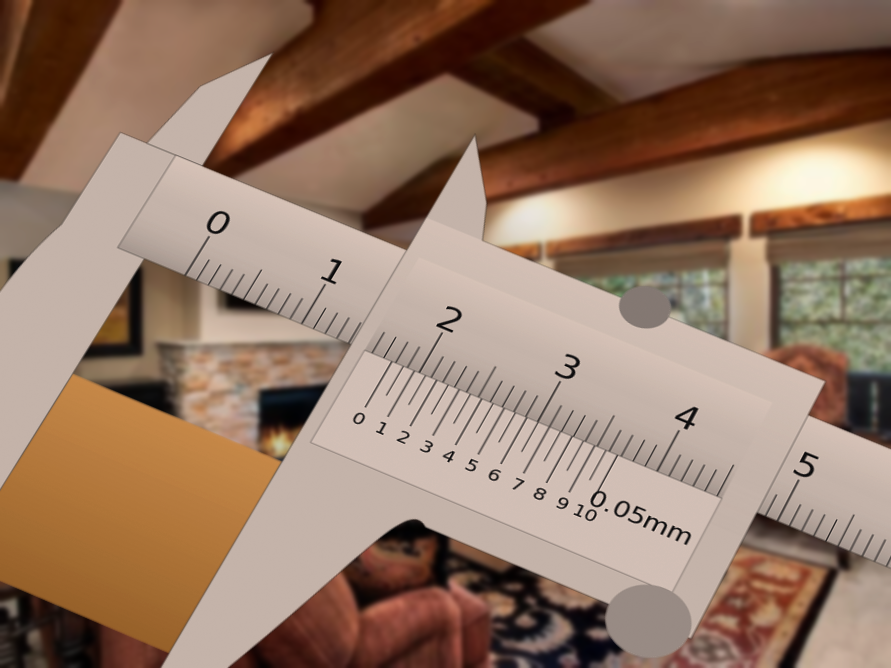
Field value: {"value": 17.7, "unit": "mm"}
